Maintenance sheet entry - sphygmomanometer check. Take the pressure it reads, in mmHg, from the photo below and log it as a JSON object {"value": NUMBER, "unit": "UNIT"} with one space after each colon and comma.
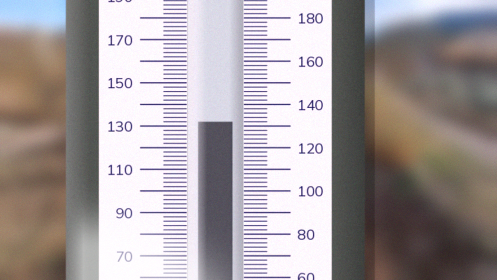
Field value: {"value": 132, "unit": "mmHg"}
